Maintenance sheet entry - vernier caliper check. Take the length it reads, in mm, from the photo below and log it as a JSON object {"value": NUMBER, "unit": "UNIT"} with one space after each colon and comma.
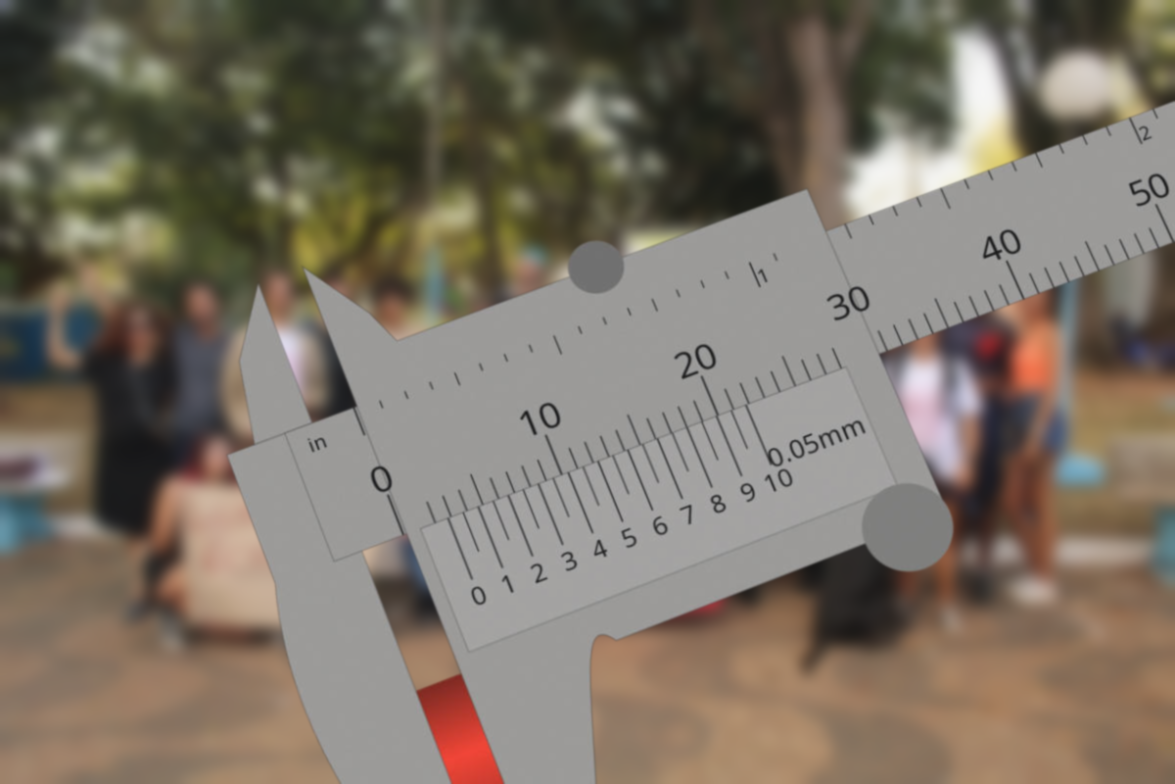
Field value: {"value": 2.8, "unit": "mm"}
